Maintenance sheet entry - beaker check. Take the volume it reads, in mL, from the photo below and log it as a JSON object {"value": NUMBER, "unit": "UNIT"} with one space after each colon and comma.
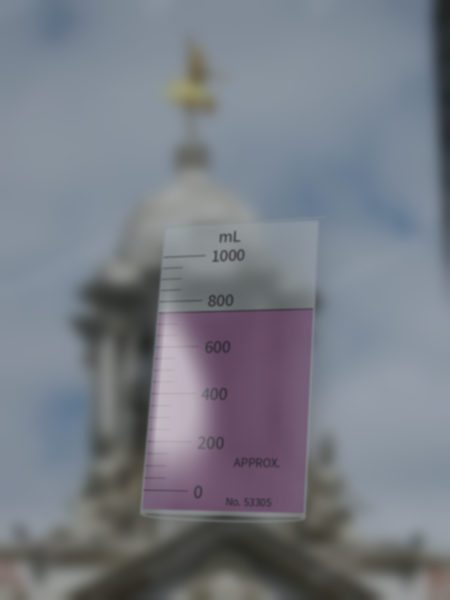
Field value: {"value": 750, "unit": "mL"}
